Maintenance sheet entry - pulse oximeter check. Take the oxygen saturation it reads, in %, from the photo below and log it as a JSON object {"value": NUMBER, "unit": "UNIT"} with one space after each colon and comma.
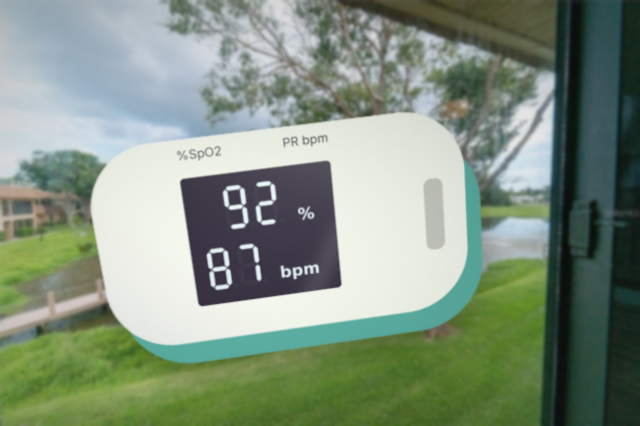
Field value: {"value": 92, "unit": "%"}
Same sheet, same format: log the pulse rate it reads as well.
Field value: {"value": 87, "unit": "bpm"}
